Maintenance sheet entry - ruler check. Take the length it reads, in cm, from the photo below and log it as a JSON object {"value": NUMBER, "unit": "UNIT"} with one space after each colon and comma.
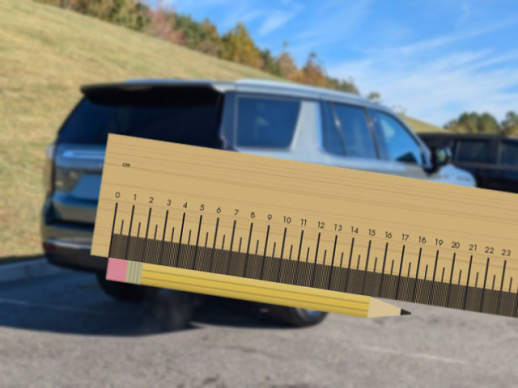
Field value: {"value": 18, "unit": "cm"}
